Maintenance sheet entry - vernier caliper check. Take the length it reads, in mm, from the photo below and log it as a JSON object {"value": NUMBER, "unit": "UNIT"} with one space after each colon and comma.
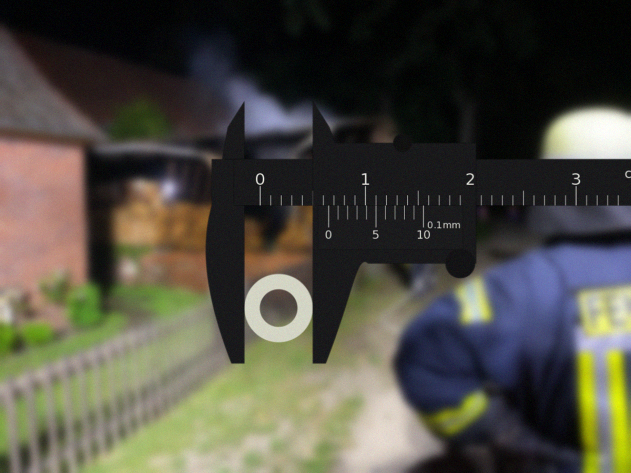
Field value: {"value": 6.5, "unit": "mm"}
